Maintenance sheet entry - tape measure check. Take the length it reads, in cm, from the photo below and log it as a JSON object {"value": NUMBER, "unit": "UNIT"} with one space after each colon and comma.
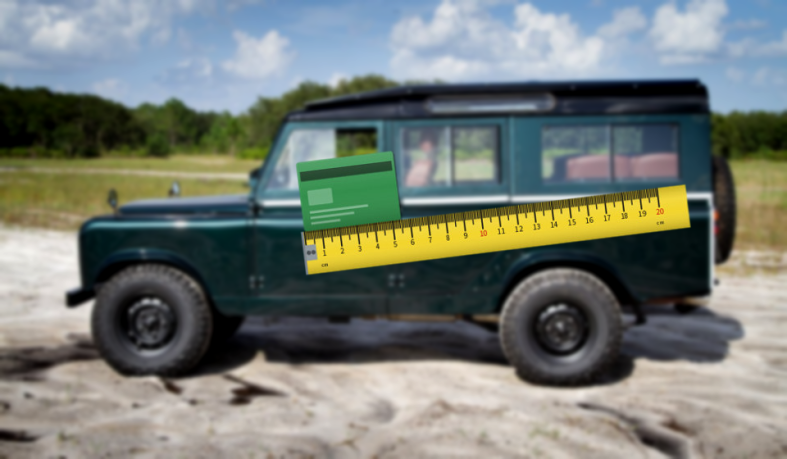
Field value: {"value": 5.5, "unit": "cm"}
